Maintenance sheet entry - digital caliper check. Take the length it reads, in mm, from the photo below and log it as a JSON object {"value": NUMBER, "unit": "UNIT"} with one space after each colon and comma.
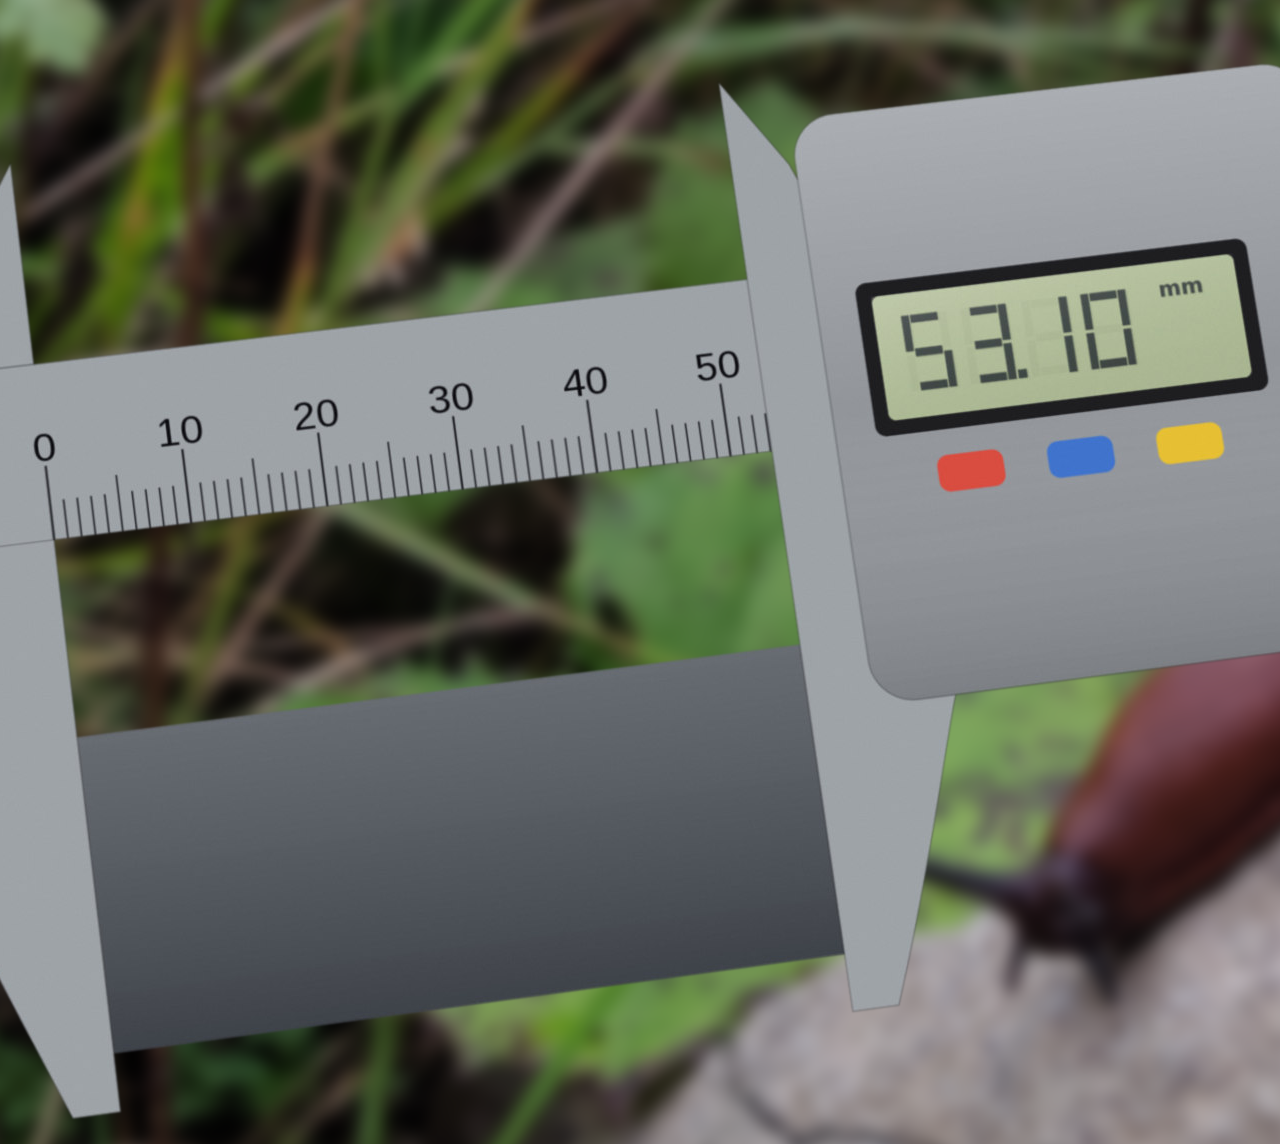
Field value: {"value": 53.10, "unit": "mm"}
